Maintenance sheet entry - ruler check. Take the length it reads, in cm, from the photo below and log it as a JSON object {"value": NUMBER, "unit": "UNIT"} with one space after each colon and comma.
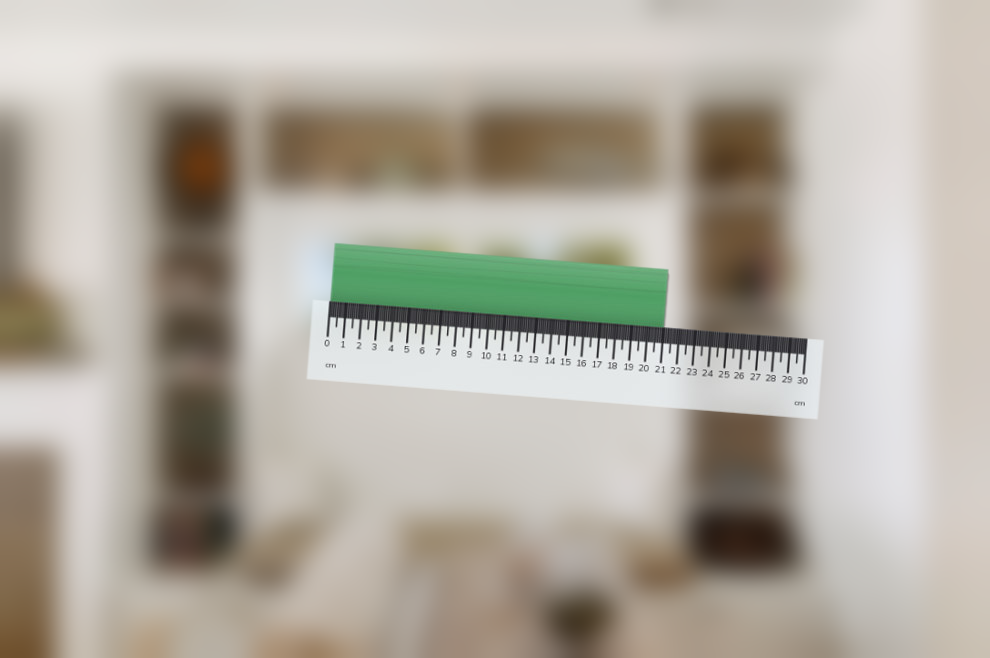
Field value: {"value": 21, "unit": "cm"}
